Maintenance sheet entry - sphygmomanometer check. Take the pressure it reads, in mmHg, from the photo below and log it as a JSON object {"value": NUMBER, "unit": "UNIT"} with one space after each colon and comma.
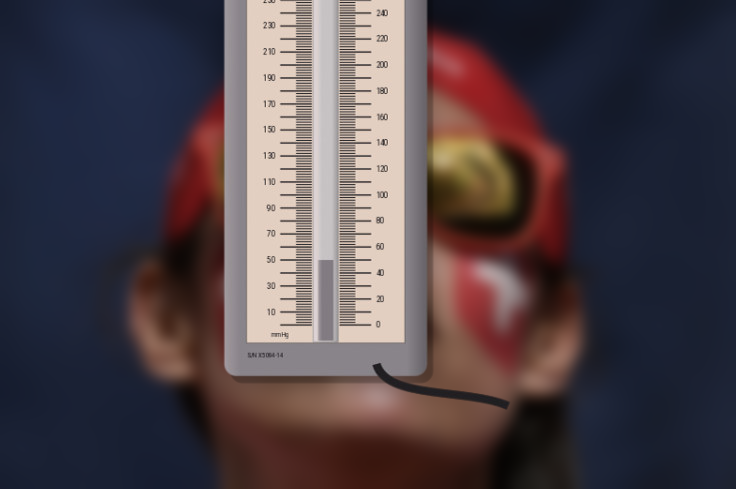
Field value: {"value": 50, "unit": "mmHg"}
